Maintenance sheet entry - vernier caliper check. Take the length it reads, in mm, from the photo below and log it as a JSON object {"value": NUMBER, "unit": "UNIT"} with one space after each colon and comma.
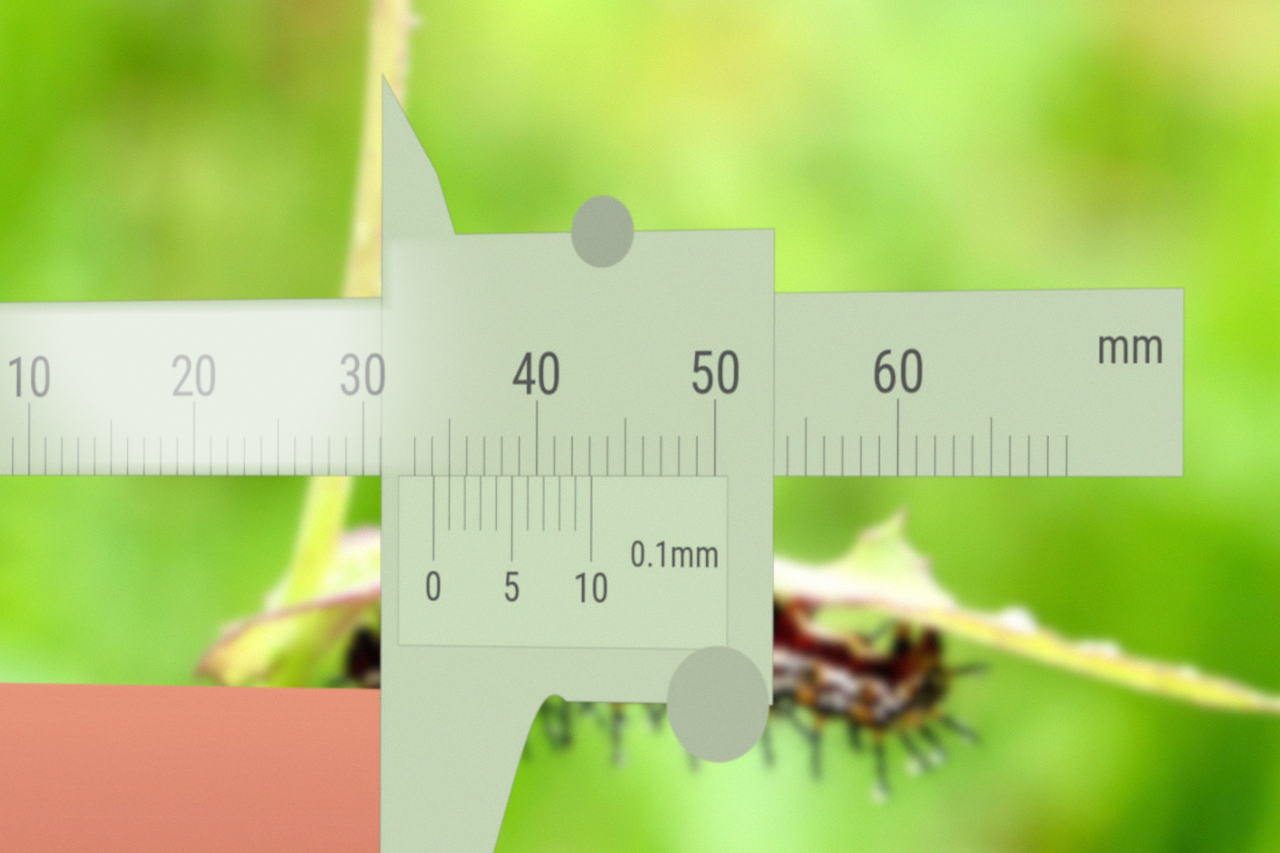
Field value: {"value": 34.1, "unit": "mm"}
